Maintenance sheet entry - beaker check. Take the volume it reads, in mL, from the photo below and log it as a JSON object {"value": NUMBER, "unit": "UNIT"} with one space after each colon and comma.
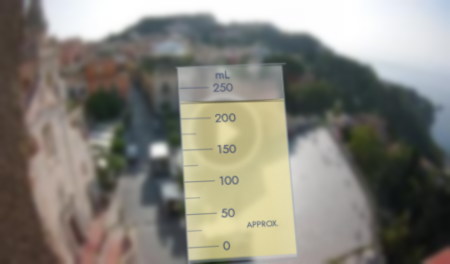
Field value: {"value": 225, "unit": "mL"}
